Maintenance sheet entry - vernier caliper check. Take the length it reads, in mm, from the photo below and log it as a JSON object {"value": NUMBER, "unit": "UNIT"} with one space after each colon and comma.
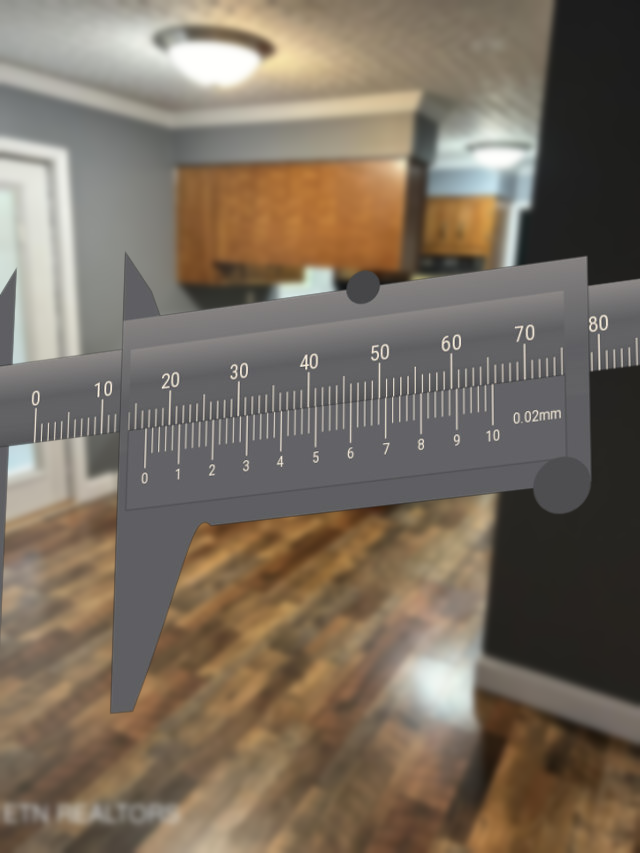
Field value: {"value": 16.6, "unit": "mm"}
